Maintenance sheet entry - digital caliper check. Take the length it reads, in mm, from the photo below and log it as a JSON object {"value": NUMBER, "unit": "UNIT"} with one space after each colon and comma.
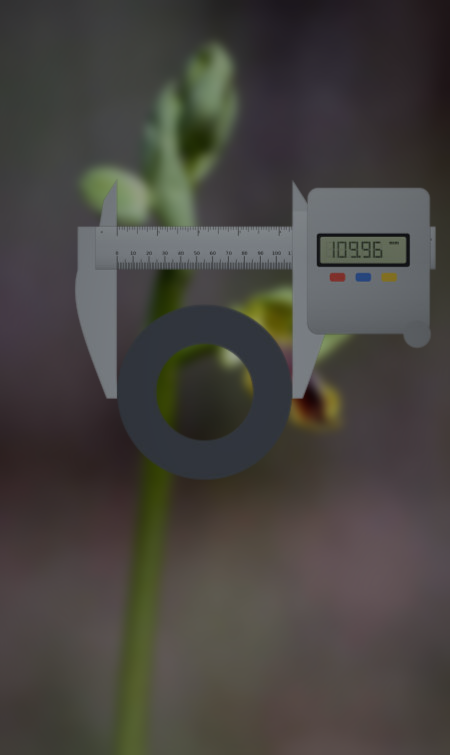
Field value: {"value": 109.96, "unit": "mm"}
